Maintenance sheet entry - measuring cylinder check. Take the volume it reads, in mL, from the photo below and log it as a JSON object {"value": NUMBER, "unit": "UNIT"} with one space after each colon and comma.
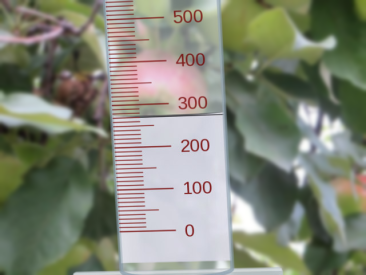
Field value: {"value": 270, "unit": "mL"}
